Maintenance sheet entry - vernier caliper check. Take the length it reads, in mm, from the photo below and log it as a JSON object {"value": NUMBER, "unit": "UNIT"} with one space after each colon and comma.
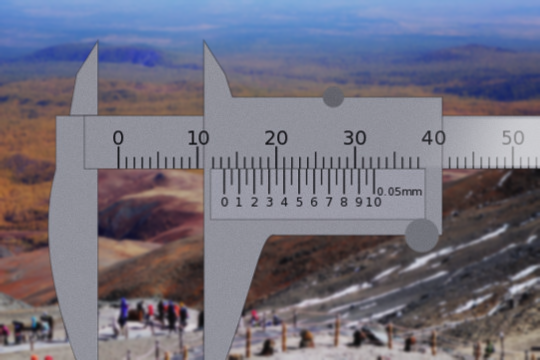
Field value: {"value": 13.4, "unit": "mm"}
